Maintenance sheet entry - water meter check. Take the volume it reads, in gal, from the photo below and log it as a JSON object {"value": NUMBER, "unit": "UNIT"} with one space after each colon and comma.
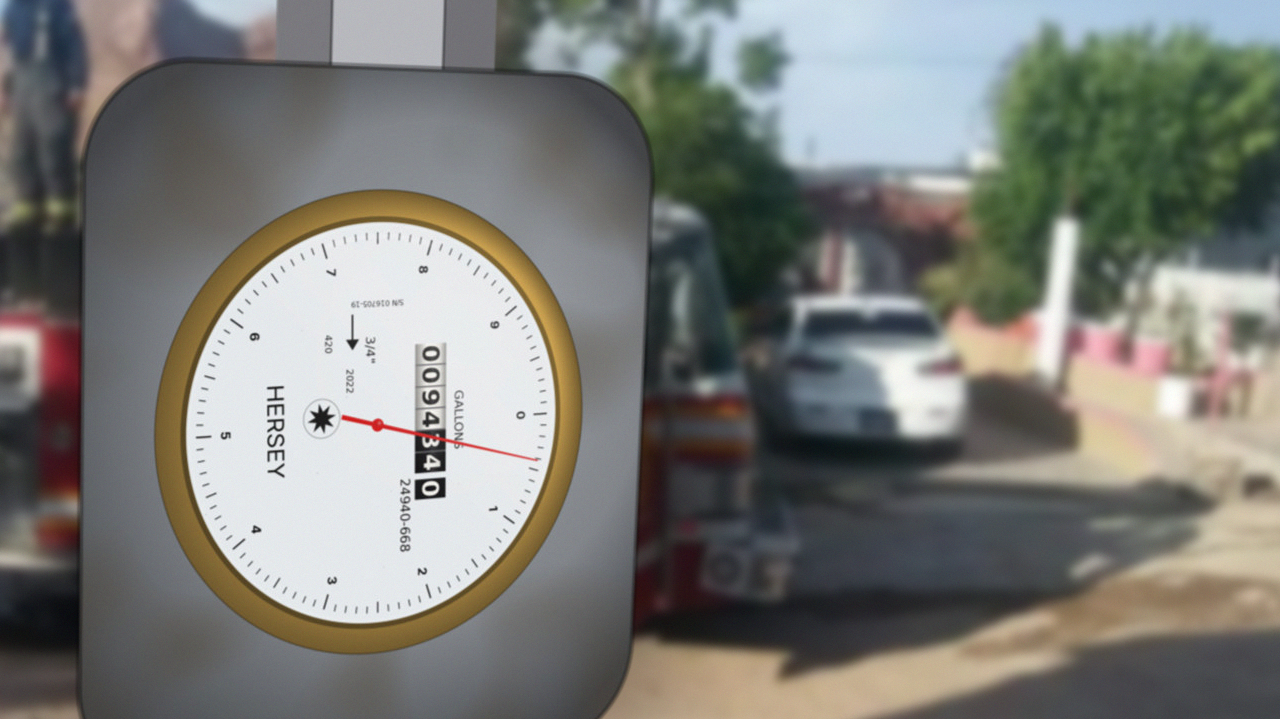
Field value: {"value": 94340.4, "unit": "gal"}
